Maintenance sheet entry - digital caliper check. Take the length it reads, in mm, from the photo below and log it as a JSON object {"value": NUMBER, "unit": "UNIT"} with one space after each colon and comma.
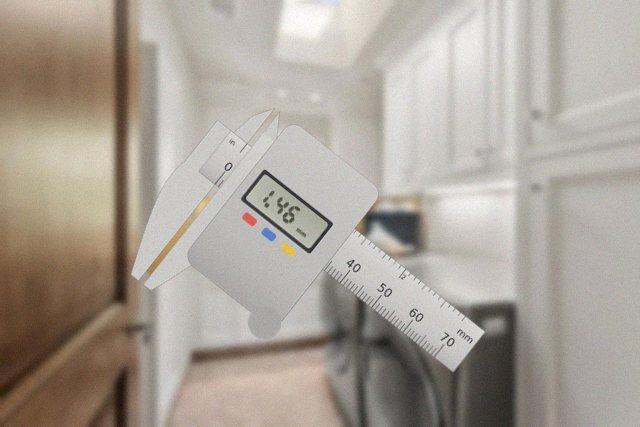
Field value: {"value": 1.46, "unit": "mm"}
